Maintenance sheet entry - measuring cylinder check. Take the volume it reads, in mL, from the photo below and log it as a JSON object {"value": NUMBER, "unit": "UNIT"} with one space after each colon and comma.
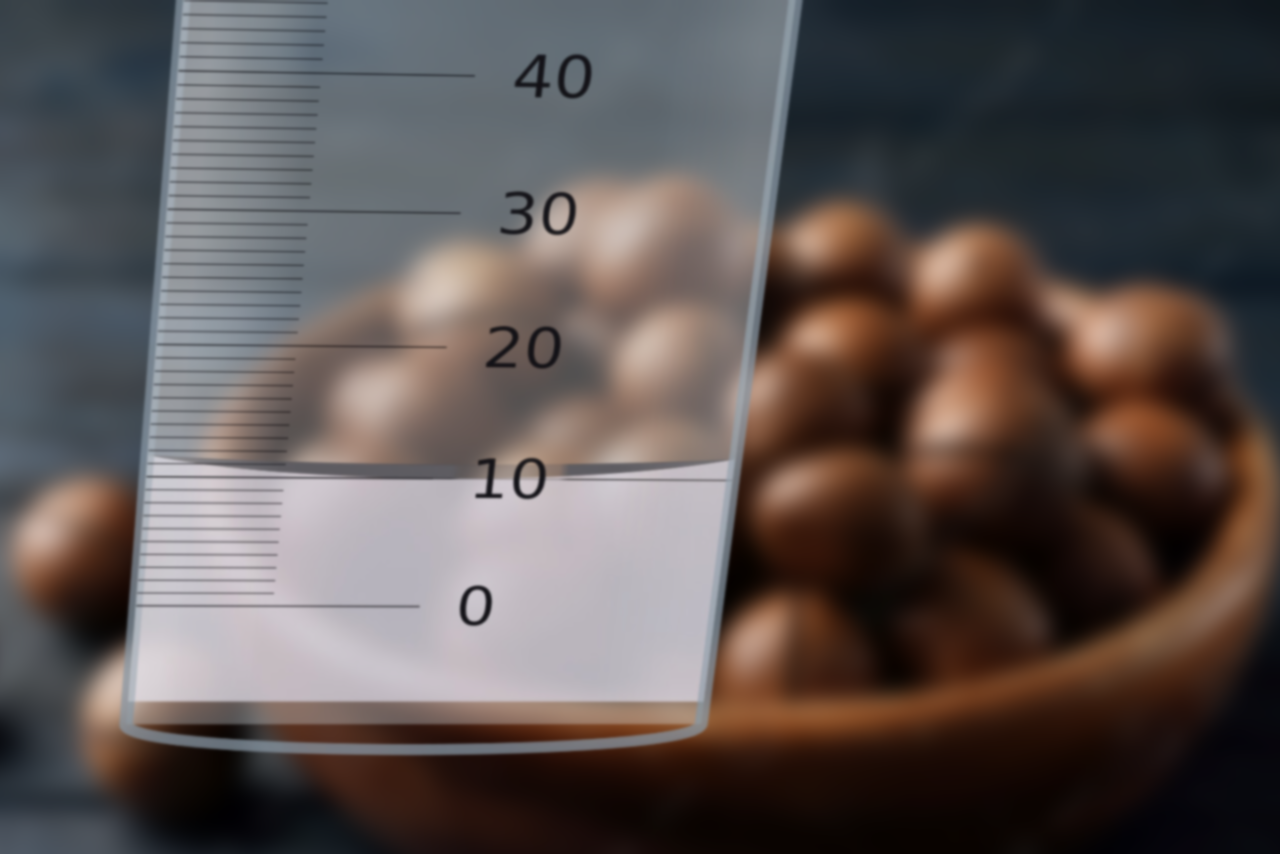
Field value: {"value": 10, "unit": "mL"}
